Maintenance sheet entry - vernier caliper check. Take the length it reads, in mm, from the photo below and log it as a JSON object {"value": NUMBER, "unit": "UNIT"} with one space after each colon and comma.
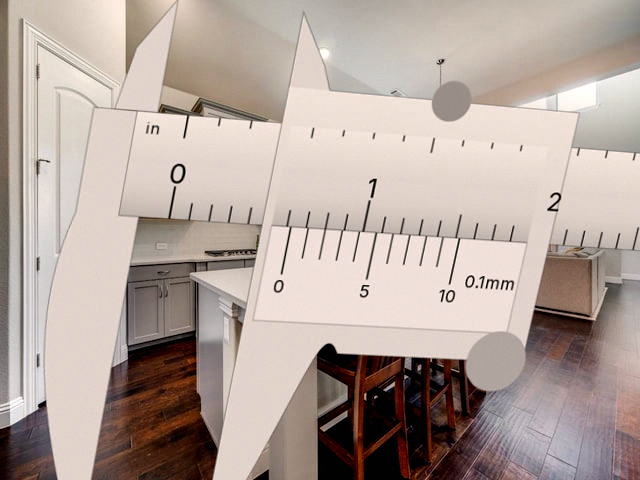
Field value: {"value": 6.2, "unit": "mm"}
